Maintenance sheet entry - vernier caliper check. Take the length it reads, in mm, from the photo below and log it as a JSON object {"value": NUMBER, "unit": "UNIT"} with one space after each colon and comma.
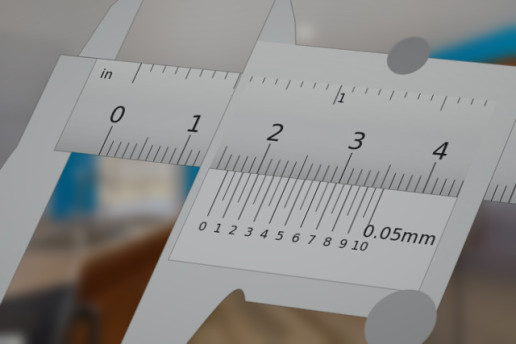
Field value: {"value": 16.4, "unit": "mm"}
